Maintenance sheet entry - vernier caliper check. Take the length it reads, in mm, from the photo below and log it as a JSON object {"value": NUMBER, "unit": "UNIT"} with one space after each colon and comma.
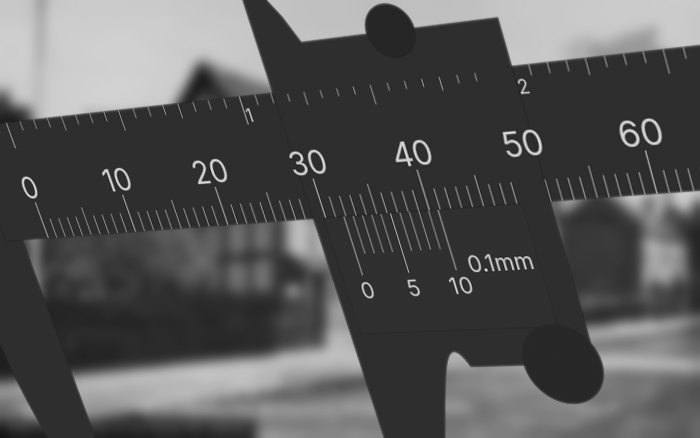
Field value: {"value": 31.8, "unit": "mm"}
